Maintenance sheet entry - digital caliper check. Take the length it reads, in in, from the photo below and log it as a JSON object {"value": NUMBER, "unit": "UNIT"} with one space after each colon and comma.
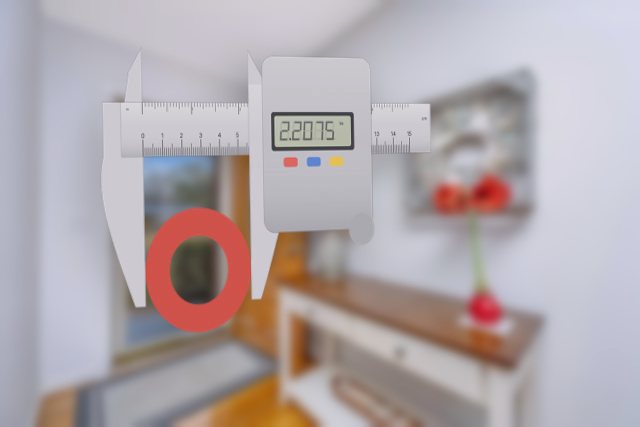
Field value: {"value": 2.2075, "unit": "in"}
